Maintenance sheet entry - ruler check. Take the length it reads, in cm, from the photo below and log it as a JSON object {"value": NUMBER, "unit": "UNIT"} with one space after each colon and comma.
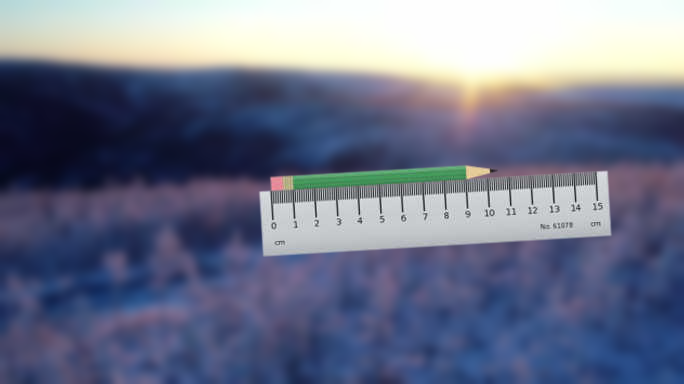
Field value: {"value": 10.5, "unit": "cm"}
